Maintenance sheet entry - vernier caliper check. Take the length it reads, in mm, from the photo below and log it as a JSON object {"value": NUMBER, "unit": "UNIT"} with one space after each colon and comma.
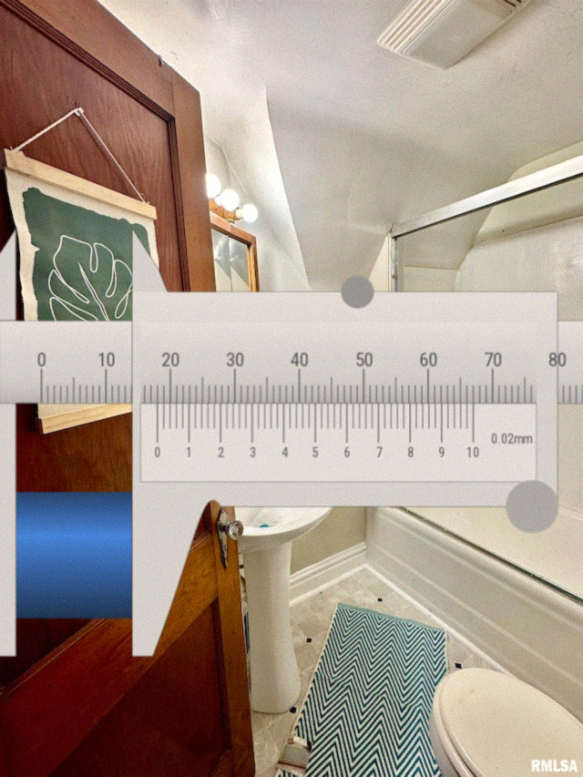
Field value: {"value": 18.0, "unit": "mm"}
